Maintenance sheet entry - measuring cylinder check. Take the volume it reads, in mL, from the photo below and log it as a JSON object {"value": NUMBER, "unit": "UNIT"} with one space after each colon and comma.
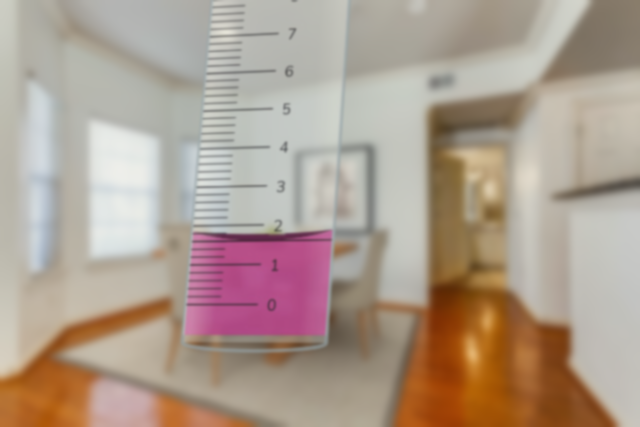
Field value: {"value": 1.6, "unit": "mL"}
